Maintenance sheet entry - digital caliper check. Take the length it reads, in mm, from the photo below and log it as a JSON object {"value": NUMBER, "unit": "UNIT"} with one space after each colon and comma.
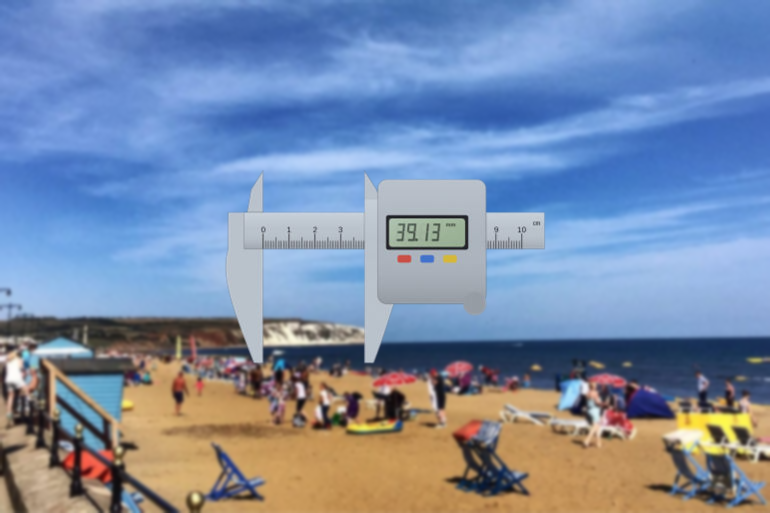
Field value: {"value": 39.13, "unit": "mm"}
